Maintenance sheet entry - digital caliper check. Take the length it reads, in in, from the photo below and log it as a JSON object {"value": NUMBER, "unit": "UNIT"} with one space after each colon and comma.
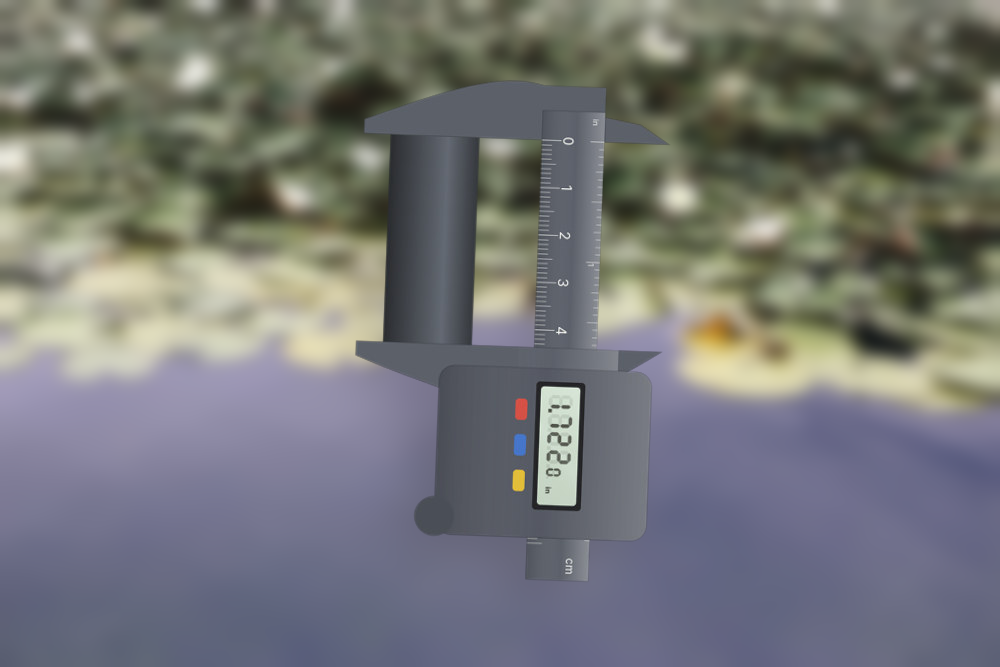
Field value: {"value": 1.7220, "unit": "in"}
